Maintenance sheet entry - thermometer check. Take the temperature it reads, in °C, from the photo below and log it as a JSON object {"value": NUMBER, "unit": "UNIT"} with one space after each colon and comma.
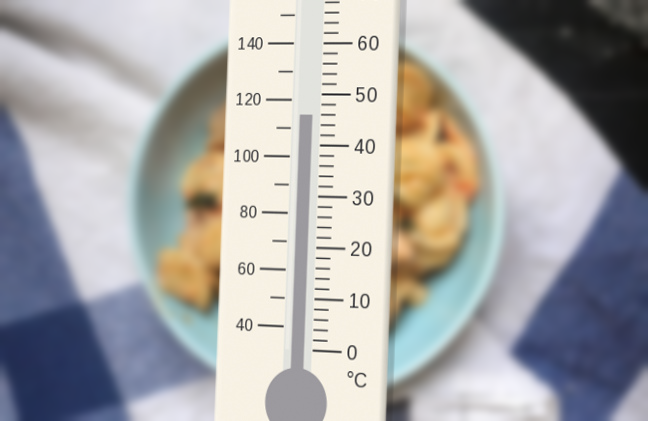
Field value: {"value": 46, "unit": "°C"}
